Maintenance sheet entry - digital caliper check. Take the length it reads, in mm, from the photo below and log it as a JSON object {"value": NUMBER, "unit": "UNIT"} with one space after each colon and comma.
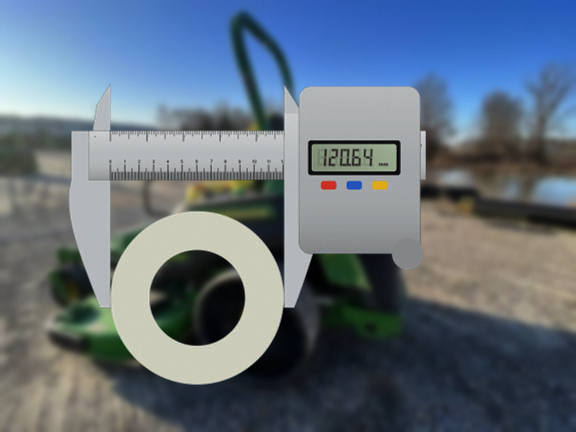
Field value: {"value": 120.64, "unit": "mm"}
